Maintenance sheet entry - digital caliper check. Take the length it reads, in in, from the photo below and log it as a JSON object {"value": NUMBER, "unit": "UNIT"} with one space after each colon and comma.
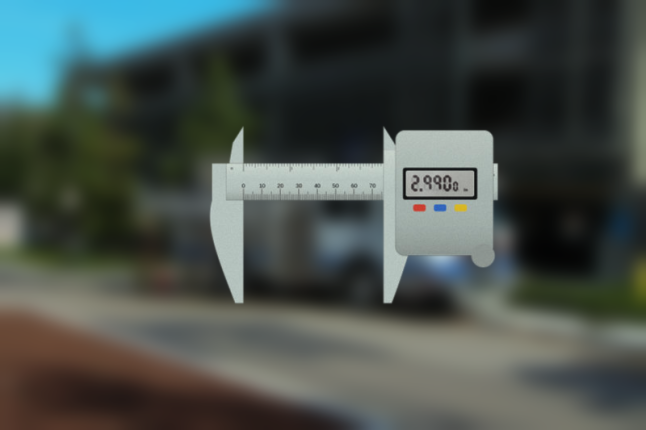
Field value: {"value": 2.9900, "unit": "in"}
